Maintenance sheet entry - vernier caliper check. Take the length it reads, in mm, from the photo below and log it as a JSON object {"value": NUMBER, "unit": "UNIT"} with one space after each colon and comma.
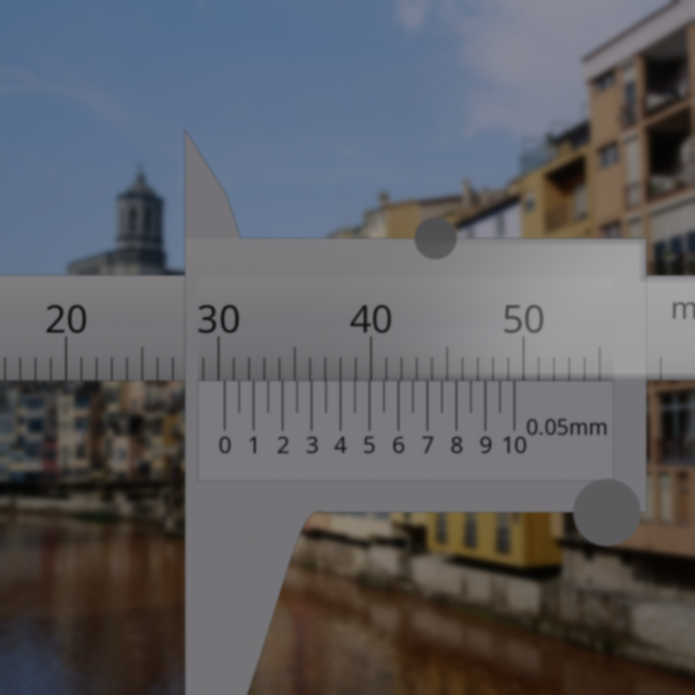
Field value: {"value": 30.4, "unit": "mm"}
